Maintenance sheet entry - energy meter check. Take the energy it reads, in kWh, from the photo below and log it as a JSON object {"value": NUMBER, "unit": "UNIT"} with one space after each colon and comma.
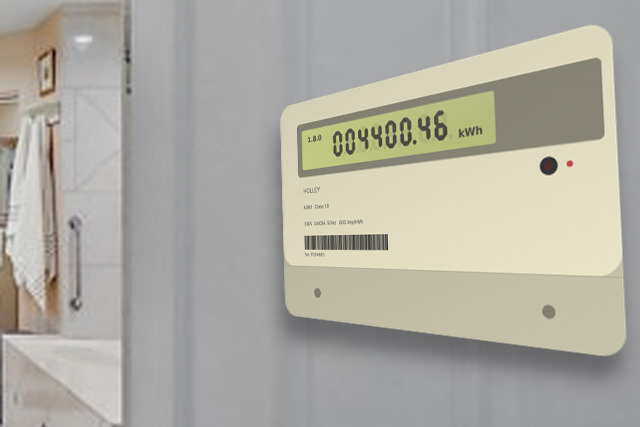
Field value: {"value": 4400.46, "unit": "kWh"}
